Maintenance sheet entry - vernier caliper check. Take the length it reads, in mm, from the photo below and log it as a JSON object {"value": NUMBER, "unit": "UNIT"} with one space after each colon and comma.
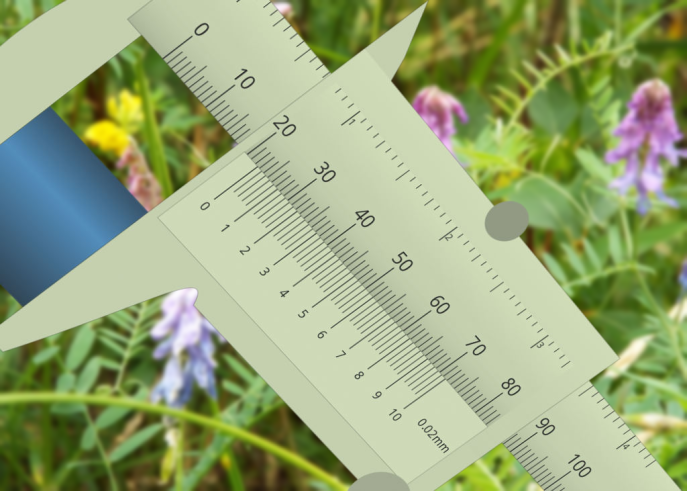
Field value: {"value": 22.6, "unit": "mm"}
